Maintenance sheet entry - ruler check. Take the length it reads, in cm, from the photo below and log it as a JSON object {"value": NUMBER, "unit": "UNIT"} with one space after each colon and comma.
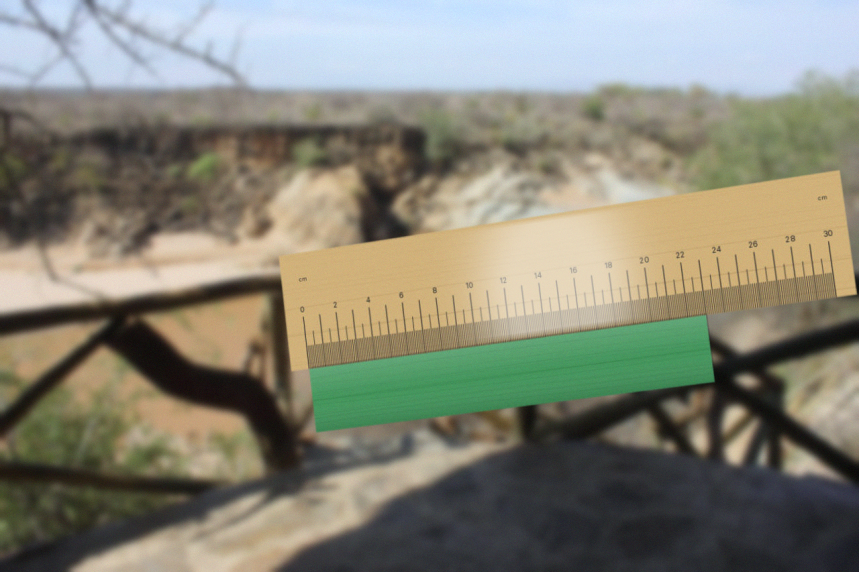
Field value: {"value": 23, "unit": "cm"}
